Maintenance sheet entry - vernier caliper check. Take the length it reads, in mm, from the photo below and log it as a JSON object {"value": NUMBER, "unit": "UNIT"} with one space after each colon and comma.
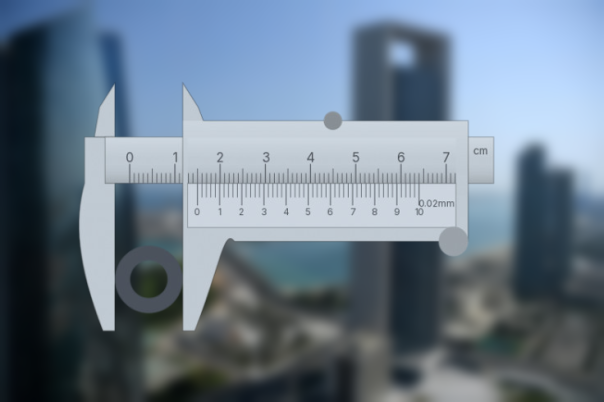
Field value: {"value": 15.0, "unit": "mm"}
